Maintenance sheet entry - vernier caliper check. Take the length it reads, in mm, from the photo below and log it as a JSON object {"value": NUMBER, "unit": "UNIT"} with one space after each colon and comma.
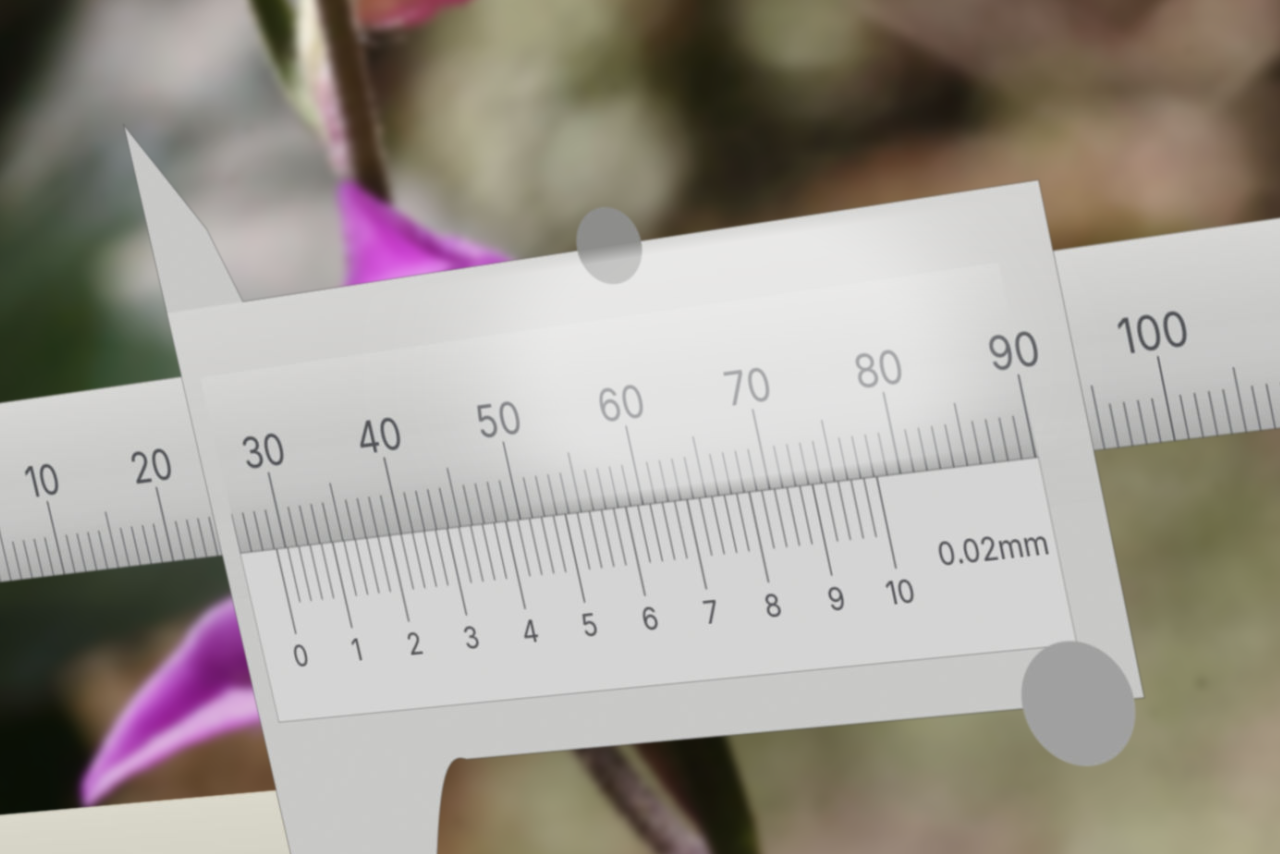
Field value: {"value": 29.2, "unit": "mm"}
